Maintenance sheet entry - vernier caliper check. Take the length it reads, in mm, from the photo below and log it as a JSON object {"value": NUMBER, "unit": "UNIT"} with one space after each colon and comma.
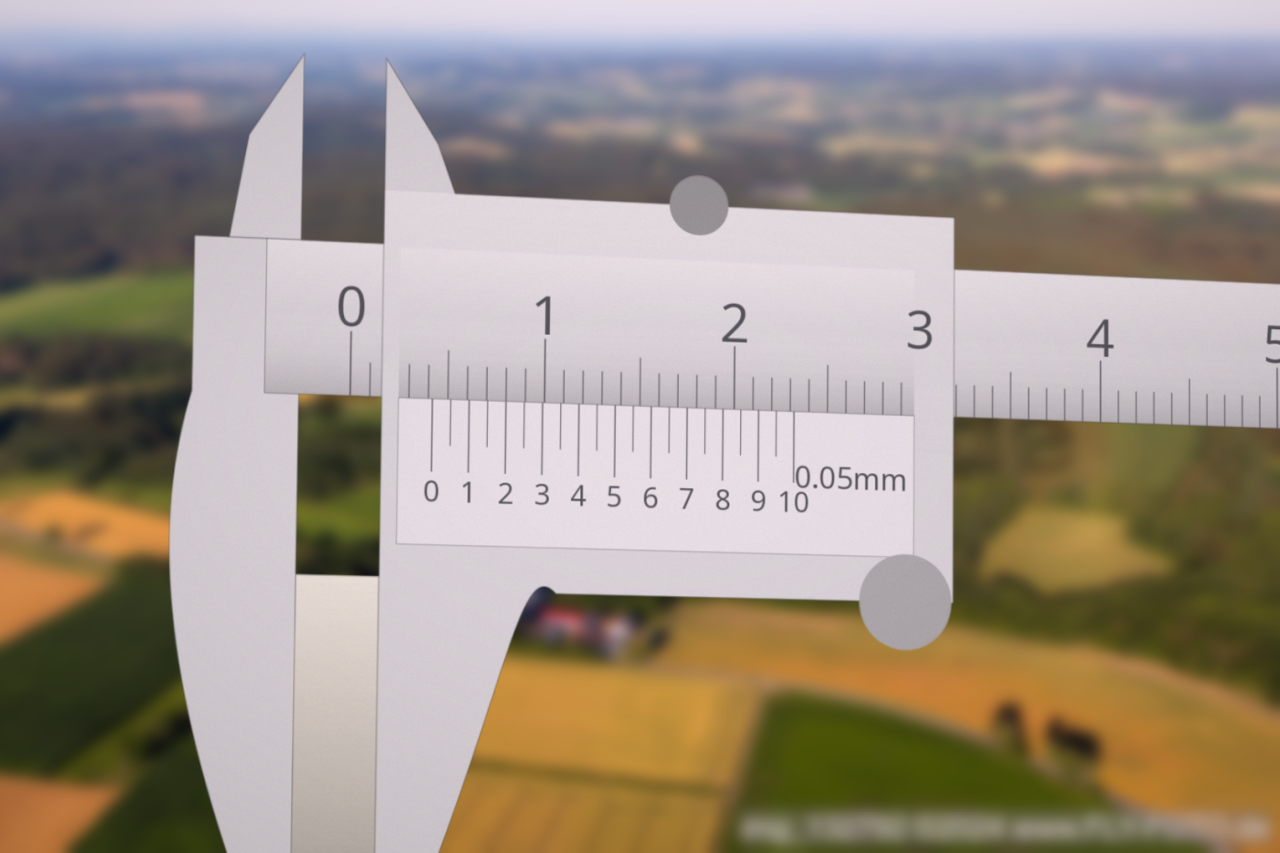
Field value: {"value": 4.2, "unit": "mm"}
